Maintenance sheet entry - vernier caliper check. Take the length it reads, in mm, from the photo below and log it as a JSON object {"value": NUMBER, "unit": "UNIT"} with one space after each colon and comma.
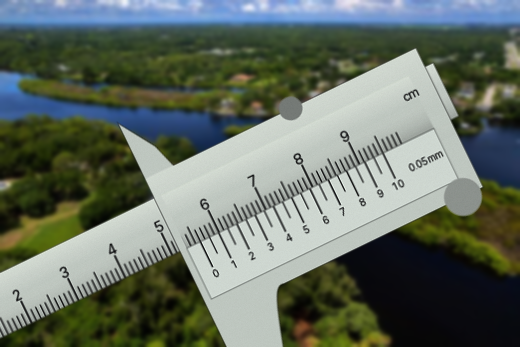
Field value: {"value": 56.0, "unit": "mm"}
